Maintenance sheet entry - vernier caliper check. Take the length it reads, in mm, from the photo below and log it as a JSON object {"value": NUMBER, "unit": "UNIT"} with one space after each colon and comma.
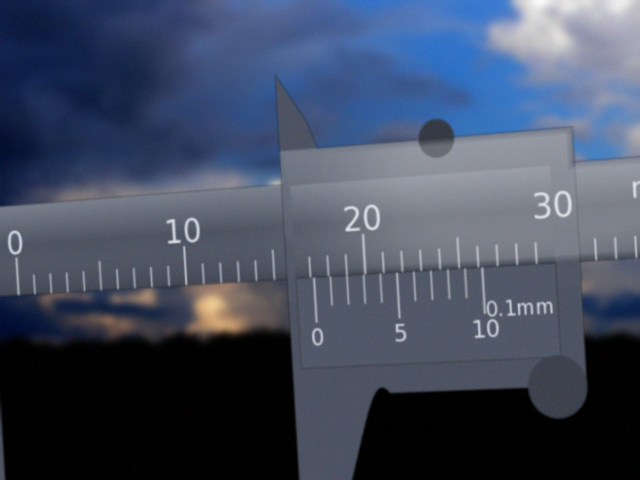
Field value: {"value": 17.2, "unit": "mm"}
